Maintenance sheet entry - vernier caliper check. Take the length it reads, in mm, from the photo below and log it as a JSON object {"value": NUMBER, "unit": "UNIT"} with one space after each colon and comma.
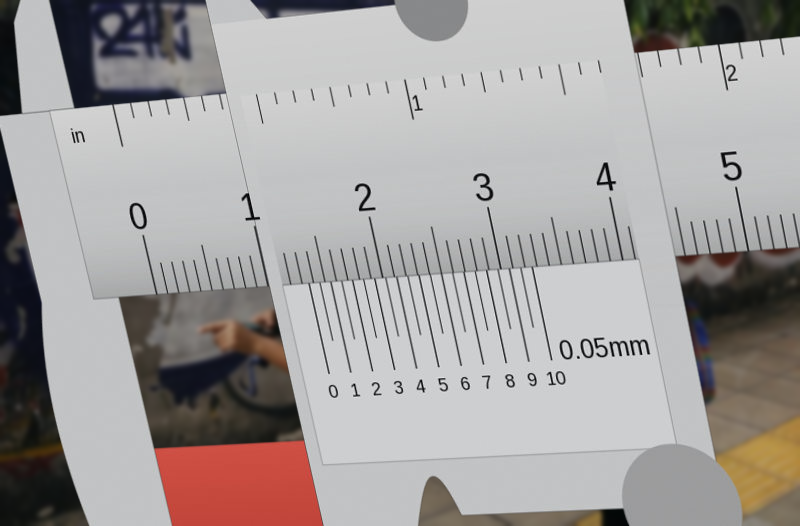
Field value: {"value": 13.6, "unit": "mm"}
